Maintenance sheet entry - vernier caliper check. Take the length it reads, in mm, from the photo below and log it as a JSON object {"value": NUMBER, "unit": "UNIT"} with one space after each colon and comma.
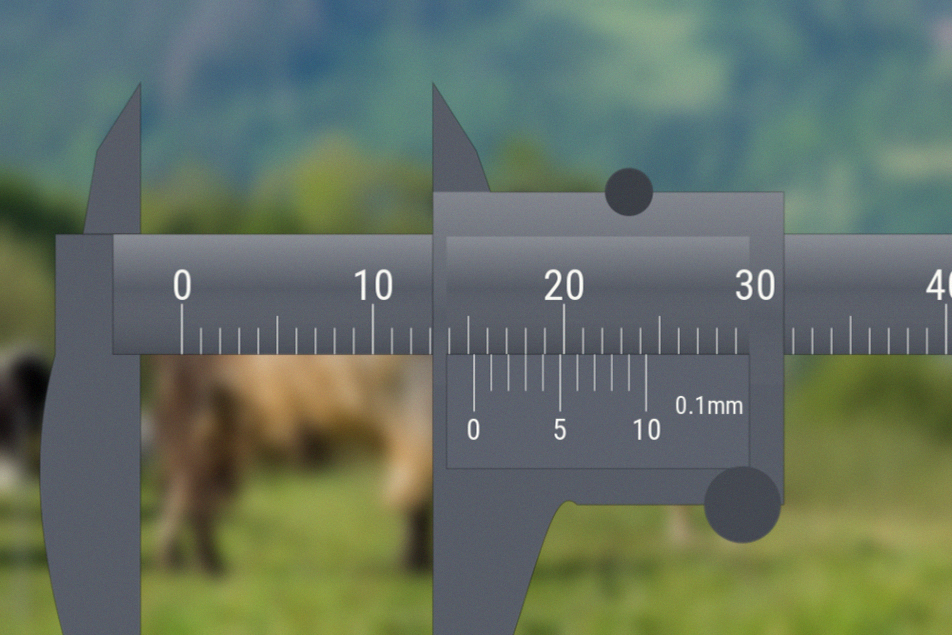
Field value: {"value": 15.3, "unit": "mm"}
